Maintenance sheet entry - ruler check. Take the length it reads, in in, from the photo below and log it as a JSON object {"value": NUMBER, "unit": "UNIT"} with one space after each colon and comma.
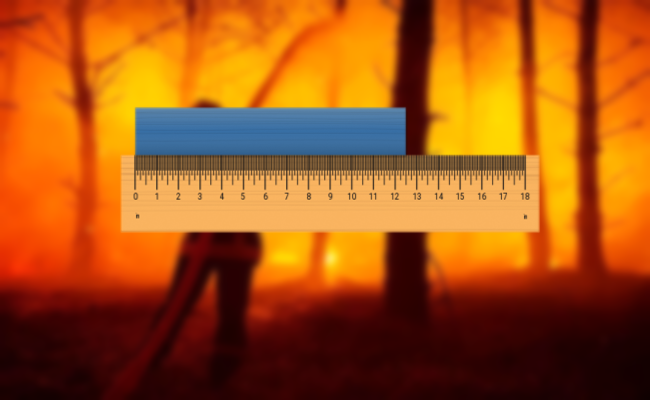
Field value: {"value": 12.5, "unit": "in"}
